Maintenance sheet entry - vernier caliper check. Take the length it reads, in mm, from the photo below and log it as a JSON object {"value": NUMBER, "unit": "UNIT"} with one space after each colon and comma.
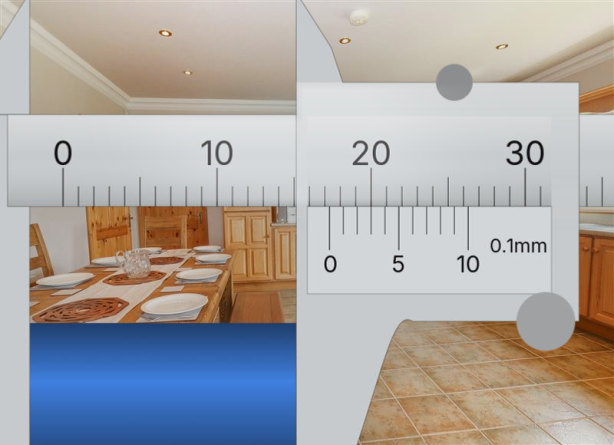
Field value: {"value": 17.3, "unit": "mm"}
